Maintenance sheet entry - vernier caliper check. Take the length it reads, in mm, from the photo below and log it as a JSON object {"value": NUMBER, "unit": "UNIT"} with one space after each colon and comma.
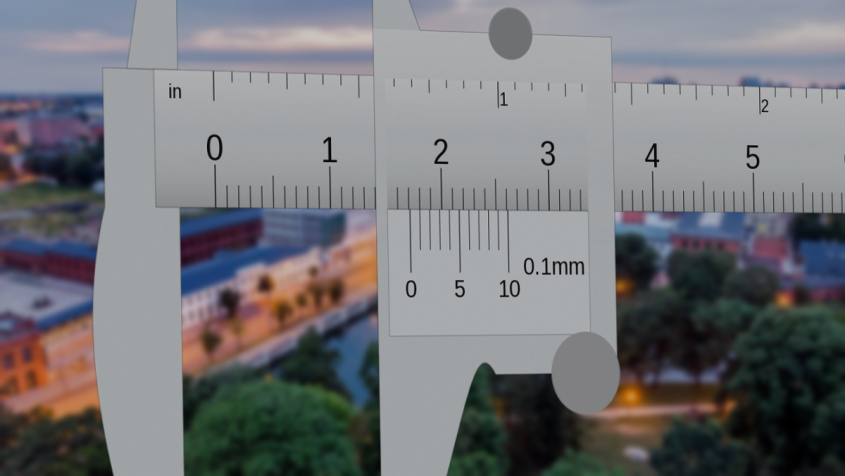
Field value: {"value": 17.1, "unit": "mm"}
